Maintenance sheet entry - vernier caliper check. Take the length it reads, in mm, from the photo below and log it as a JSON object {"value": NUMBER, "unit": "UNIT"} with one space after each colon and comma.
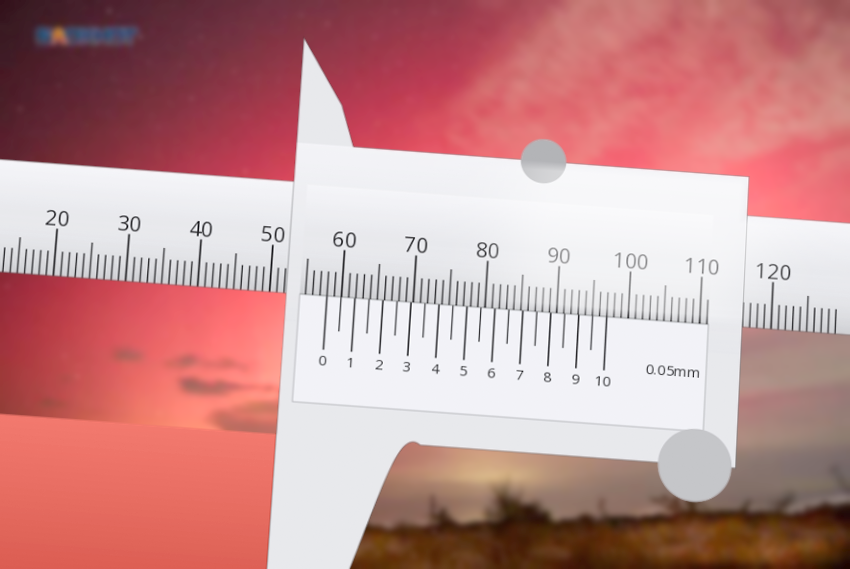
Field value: {"value": 58.0, "unit": "mm"}
